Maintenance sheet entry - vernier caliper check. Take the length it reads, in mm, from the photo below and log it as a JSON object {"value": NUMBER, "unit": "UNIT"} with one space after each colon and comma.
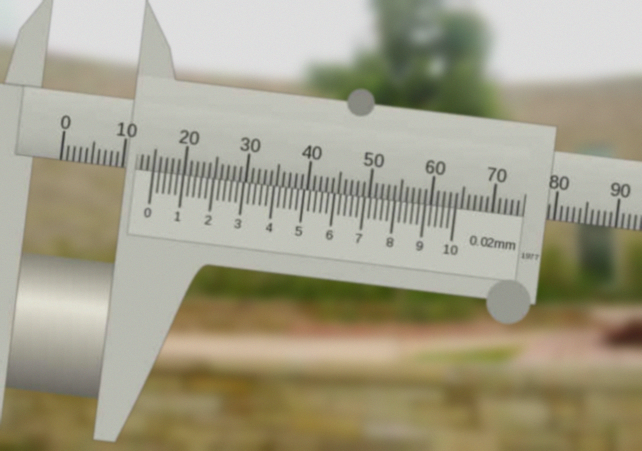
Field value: {"value": 15.0, "unit": "mm"}
